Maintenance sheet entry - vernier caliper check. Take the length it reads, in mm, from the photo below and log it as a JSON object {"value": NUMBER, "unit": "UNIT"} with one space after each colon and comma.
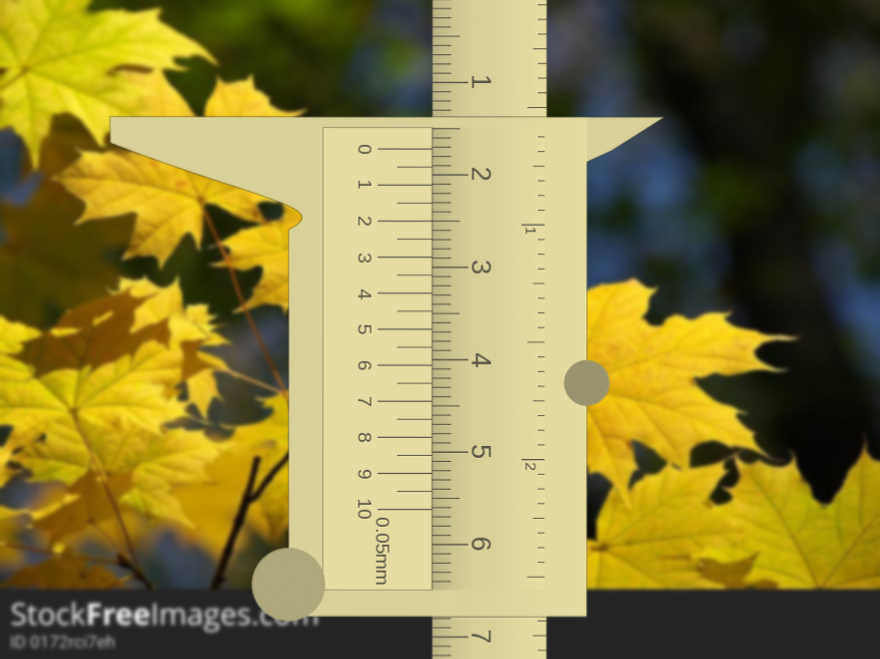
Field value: {"value": 17.2, "unit": "mm"}
